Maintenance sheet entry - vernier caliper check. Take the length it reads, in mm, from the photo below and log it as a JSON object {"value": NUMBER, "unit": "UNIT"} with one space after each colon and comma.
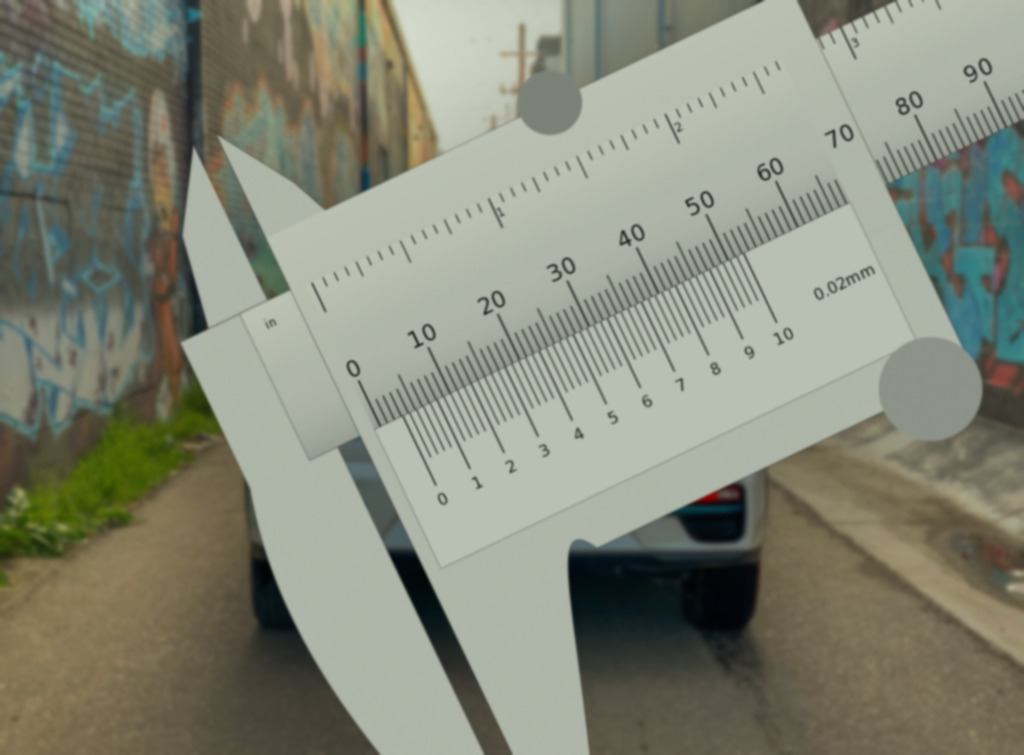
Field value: {"value": 3.2, "unit": "mm"}
